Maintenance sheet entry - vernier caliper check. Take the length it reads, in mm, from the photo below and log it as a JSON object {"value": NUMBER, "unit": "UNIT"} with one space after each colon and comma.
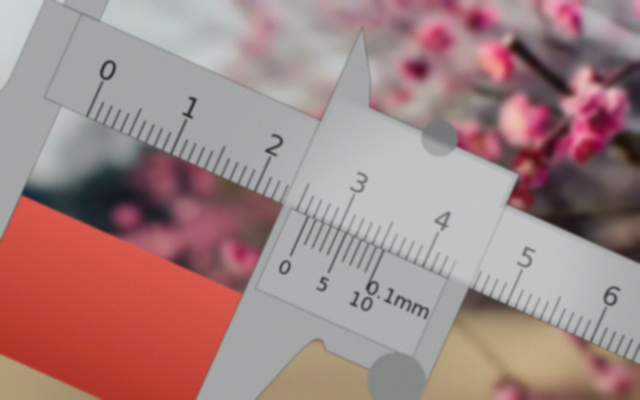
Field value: {"value": 26.4, "unit": "mm"}
